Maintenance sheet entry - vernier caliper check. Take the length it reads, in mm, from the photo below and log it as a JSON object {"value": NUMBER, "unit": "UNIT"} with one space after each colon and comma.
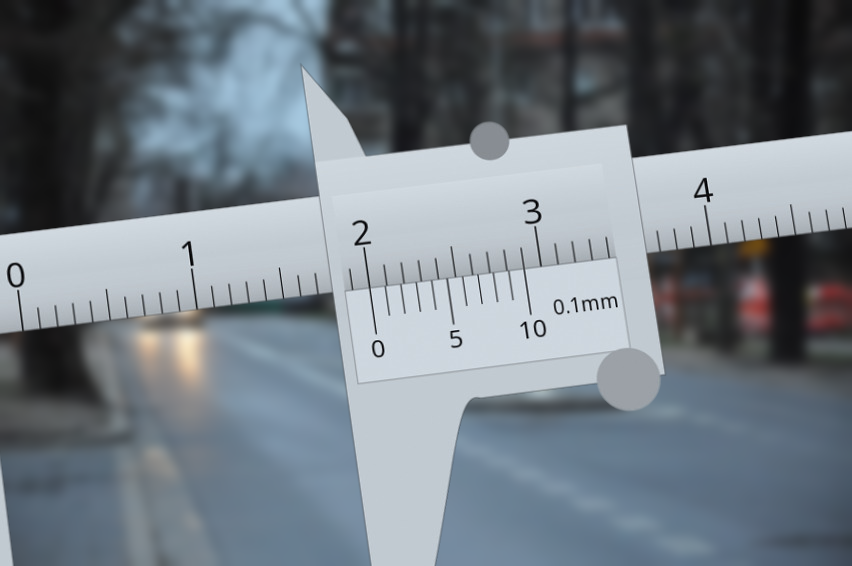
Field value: {"value": 20.0, "unit": "mm"}
